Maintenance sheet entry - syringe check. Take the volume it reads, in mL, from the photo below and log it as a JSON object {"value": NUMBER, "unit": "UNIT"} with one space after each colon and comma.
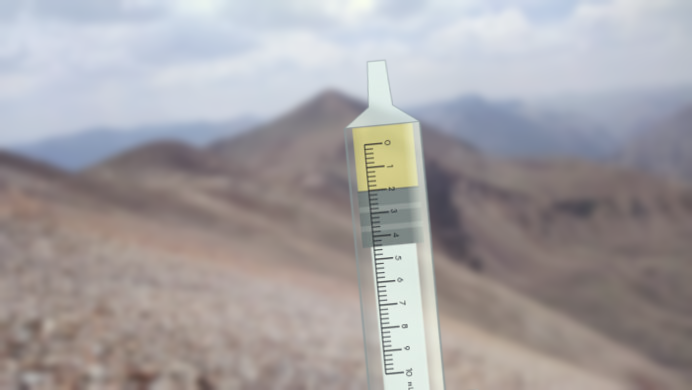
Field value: {"value": 2, "unit": "mL"}
